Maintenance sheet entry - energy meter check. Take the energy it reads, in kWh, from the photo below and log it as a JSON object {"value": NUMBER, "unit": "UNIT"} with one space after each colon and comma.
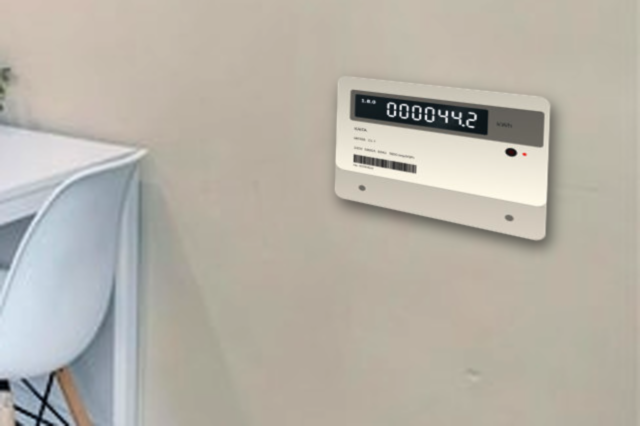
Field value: {"value": 44.2, "unit": "kWh"}
